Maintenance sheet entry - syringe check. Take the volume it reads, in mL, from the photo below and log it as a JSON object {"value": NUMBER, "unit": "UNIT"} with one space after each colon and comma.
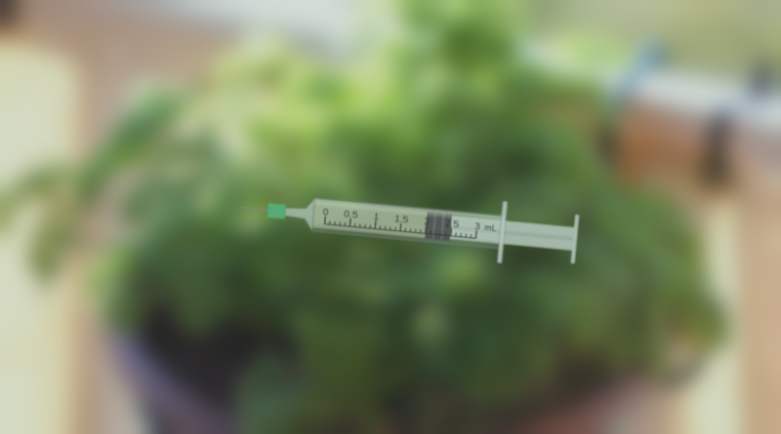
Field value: {"value": 2, "unit": "mL"}
